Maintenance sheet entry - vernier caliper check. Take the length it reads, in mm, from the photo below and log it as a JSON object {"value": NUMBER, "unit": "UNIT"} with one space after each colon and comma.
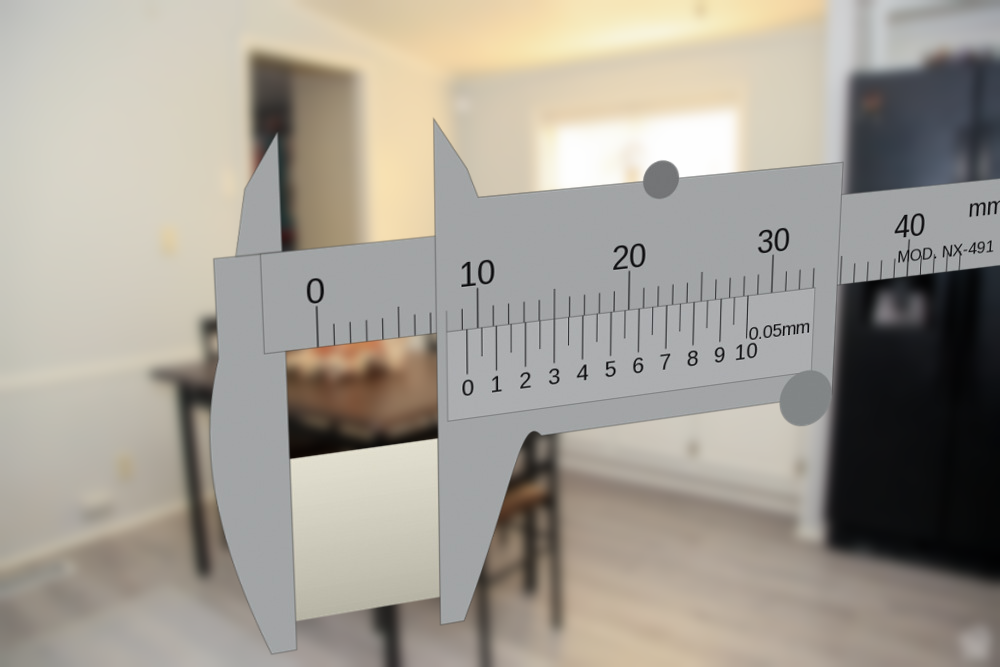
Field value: {"value": 9.3, "unit": "mm"}
